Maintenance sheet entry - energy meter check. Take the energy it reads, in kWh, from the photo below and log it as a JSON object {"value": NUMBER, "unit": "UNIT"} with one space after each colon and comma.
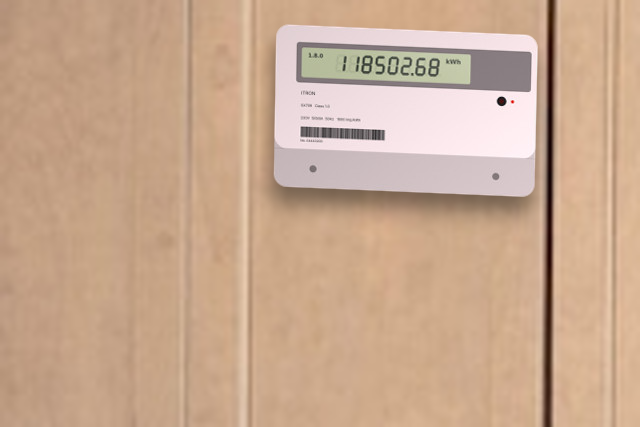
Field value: {"value": 118502.68, "unit": "kWh"}
